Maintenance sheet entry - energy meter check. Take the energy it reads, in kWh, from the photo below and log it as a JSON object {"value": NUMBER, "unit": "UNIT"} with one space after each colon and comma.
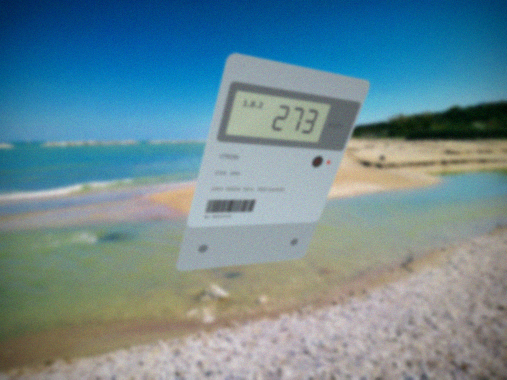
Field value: {"value": 273, "unit": "kWh"}
